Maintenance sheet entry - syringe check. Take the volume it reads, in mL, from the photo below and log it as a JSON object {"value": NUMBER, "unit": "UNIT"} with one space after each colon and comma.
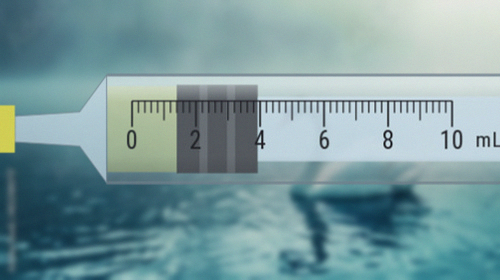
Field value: {"value": 1.4, "unit": "mL"}
